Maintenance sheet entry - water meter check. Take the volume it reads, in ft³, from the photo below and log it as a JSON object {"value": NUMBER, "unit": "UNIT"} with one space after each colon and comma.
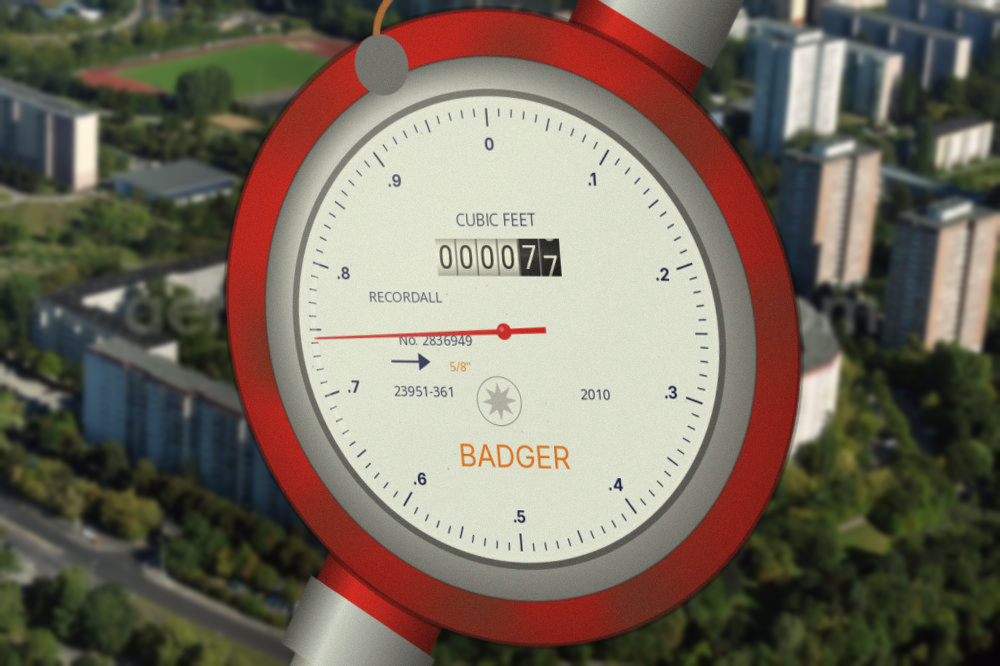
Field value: {"value": 76.74, "unit": "ft³"}
